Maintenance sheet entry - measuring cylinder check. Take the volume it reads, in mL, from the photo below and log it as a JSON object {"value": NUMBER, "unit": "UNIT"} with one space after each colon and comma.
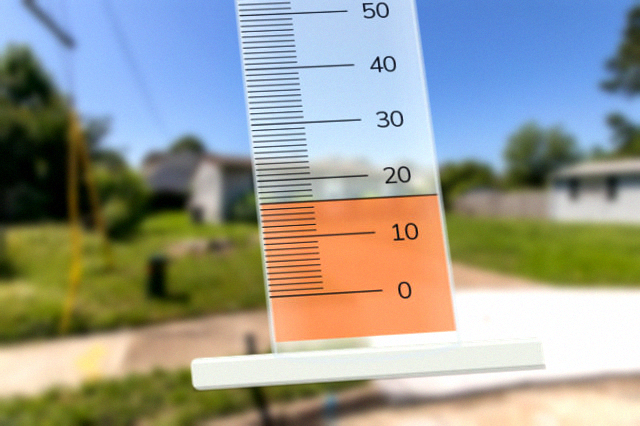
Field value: {"value": 16, "unit": "mL"}
